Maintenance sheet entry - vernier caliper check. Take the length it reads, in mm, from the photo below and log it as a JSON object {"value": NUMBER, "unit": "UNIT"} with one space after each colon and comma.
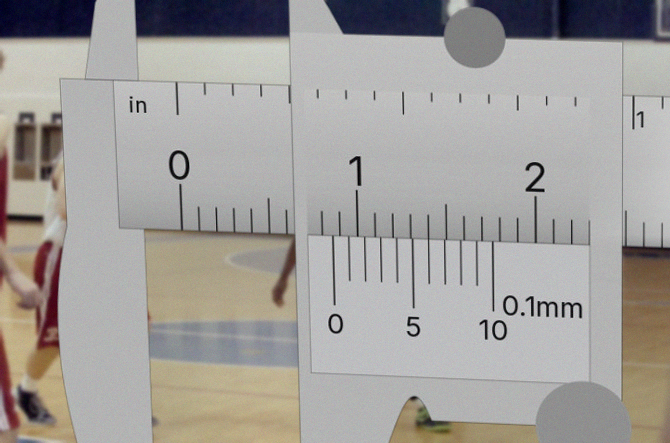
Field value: {"value": 8.6, "unit": "mm"}
